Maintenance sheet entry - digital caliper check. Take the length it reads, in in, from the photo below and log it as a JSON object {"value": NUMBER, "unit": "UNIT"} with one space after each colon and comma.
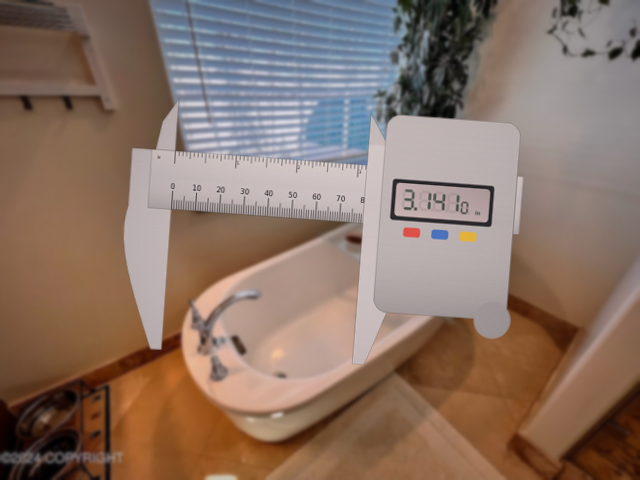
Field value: {"value": 3.1410, "unit": "in"}
